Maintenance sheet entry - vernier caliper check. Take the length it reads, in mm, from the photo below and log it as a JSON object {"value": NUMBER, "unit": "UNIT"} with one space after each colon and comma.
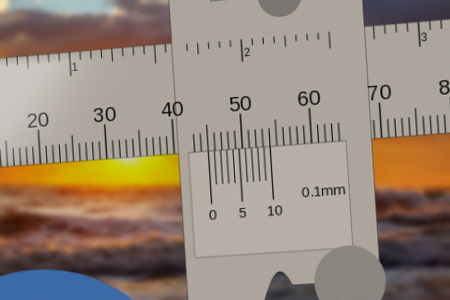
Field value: {"value": 45.0, "unit": "mm"}
